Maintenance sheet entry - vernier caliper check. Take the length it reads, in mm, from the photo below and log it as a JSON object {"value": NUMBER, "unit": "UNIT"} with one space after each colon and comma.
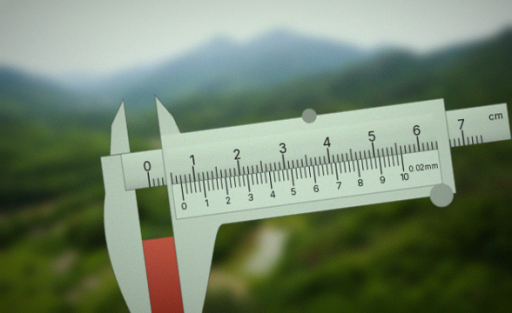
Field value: {"value": 7.0, "unit": "mm"}
